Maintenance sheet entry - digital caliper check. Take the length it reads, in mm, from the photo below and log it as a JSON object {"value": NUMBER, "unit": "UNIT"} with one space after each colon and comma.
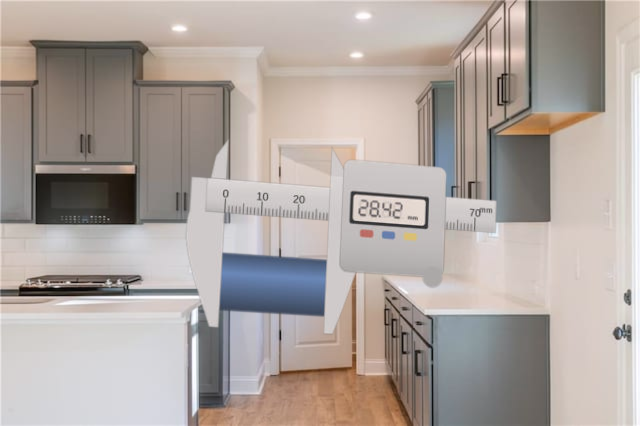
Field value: {"value": 28.42, "unit": "mm"}
